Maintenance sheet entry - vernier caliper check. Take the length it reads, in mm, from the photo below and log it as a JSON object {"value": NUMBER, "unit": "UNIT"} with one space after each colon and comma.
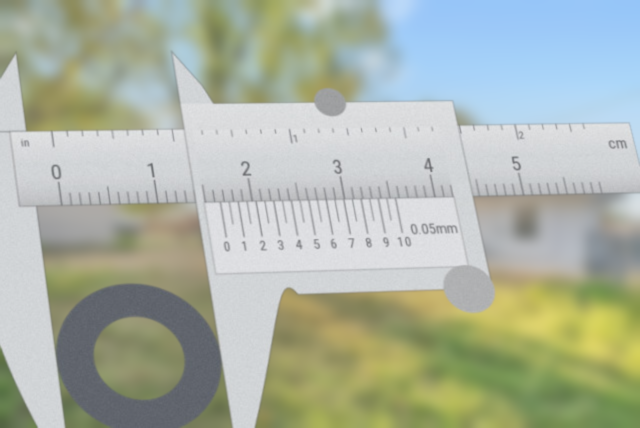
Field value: {"value": 16.6, "unit": "mm"}
